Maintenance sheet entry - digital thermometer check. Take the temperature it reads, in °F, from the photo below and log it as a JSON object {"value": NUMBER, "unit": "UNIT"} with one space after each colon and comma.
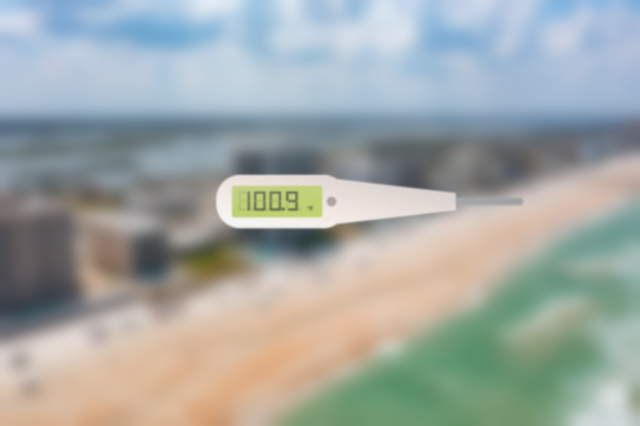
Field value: {"value": 100.9, "unit": "°F"}
